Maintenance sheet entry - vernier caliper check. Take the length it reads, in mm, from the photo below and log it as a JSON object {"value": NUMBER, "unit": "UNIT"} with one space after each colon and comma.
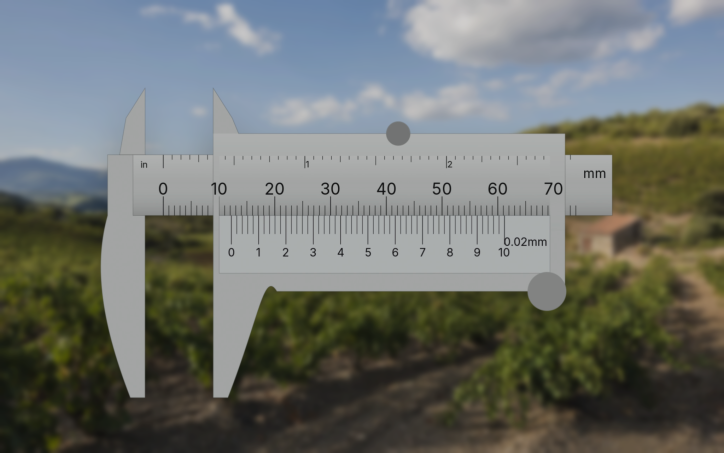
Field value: {"value": 12.2, "unit": "mm"}
